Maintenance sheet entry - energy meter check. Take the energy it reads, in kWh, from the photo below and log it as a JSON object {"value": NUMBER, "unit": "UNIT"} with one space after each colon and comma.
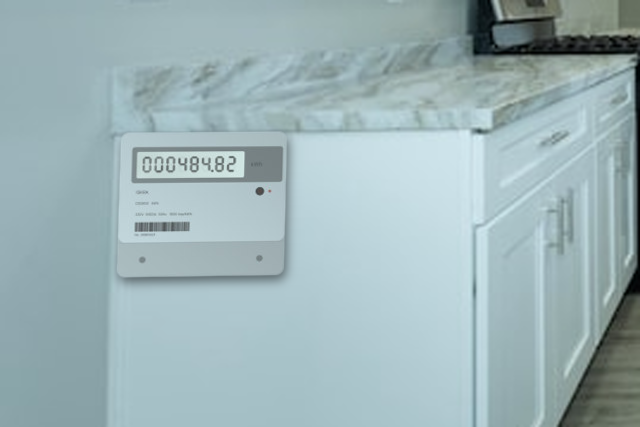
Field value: {"value": 484.82, "unit": "kWh"}
